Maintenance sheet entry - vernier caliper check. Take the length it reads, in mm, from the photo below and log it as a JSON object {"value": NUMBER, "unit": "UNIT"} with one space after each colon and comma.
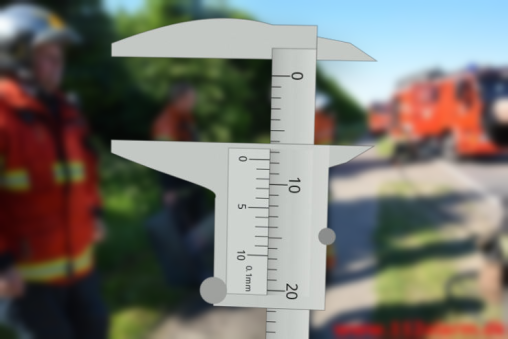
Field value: {"value": 7.7, "unit": "mm"}
